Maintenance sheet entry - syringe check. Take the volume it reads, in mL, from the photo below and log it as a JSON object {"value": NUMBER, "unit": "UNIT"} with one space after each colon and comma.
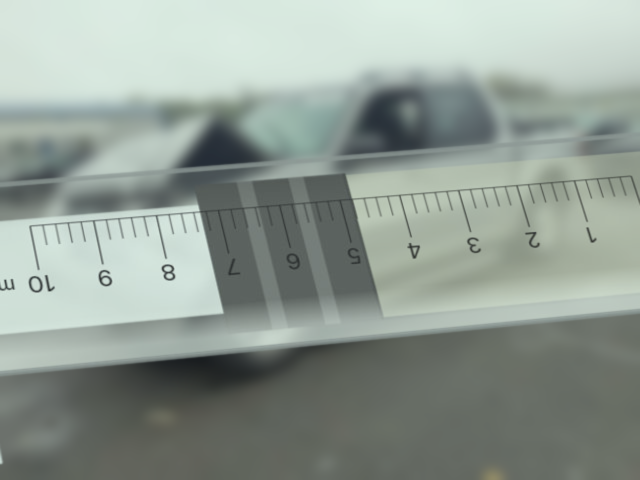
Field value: {"value": 4.8, "unit": "mL"}
